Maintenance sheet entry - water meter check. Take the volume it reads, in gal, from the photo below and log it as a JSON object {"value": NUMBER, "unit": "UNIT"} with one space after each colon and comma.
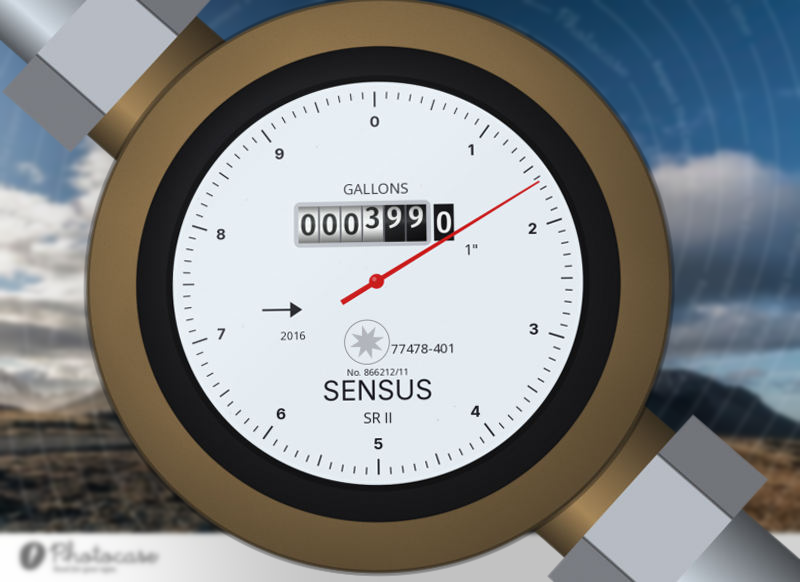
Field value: {"value": 3991.6, "unit": "gal"}
